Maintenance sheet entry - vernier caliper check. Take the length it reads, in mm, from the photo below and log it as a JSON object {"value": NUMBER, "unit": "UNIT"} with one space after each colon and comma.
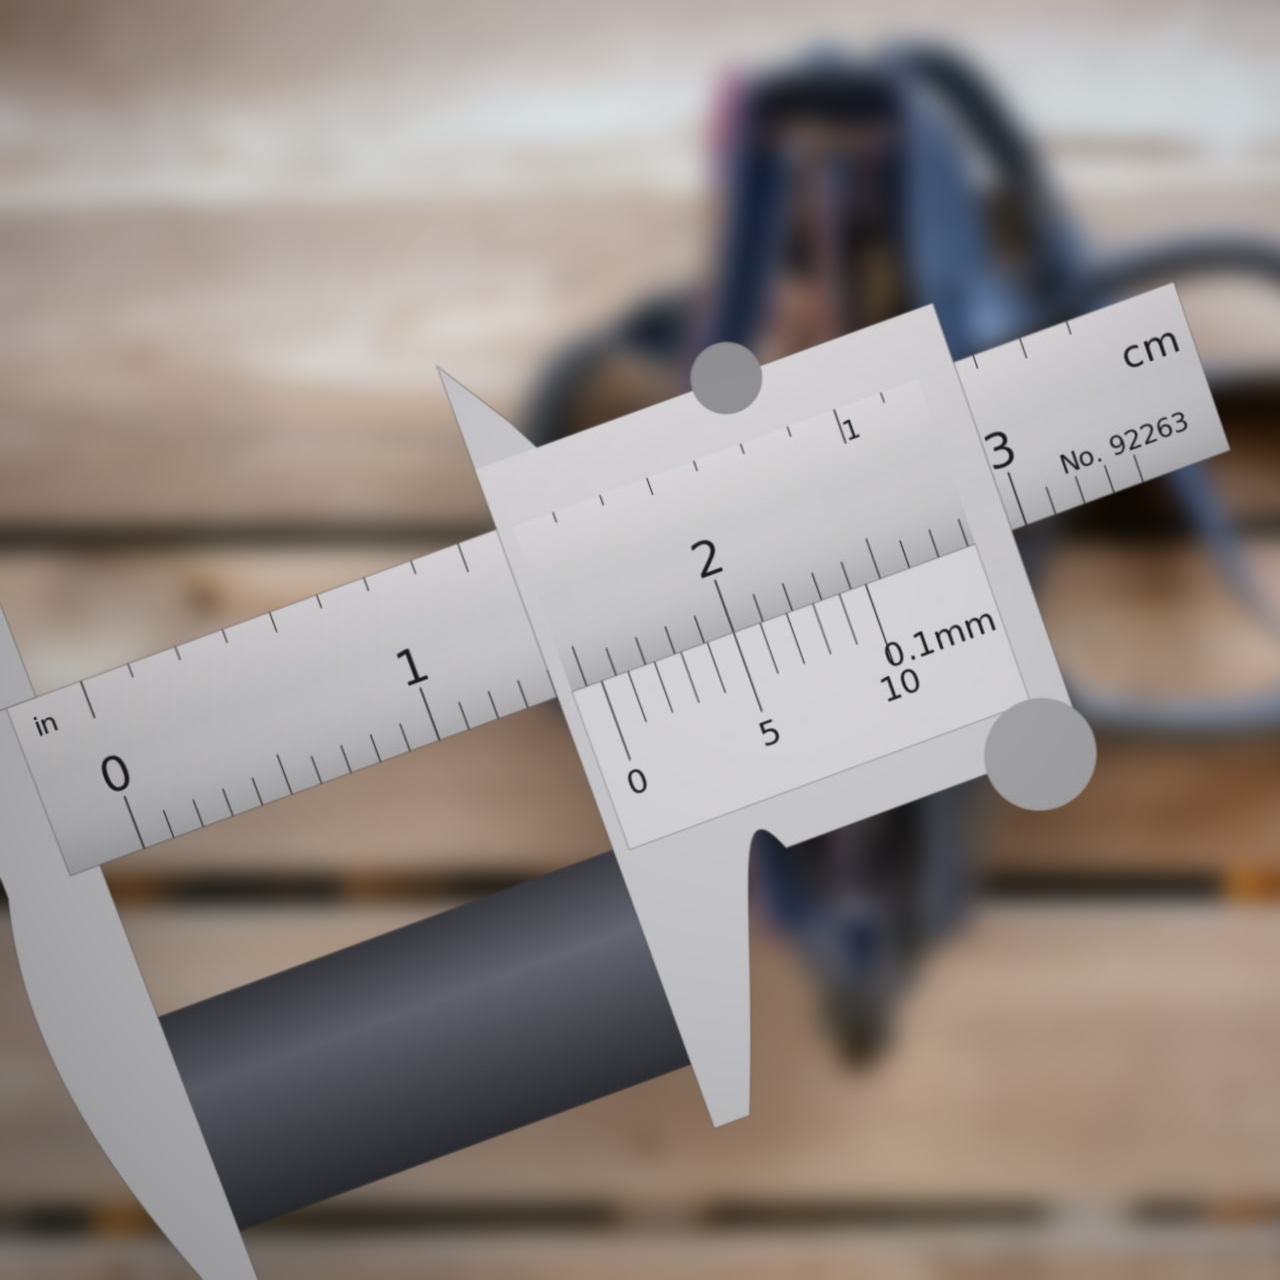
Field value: {"value": 15.5, "unit": "mm"}
